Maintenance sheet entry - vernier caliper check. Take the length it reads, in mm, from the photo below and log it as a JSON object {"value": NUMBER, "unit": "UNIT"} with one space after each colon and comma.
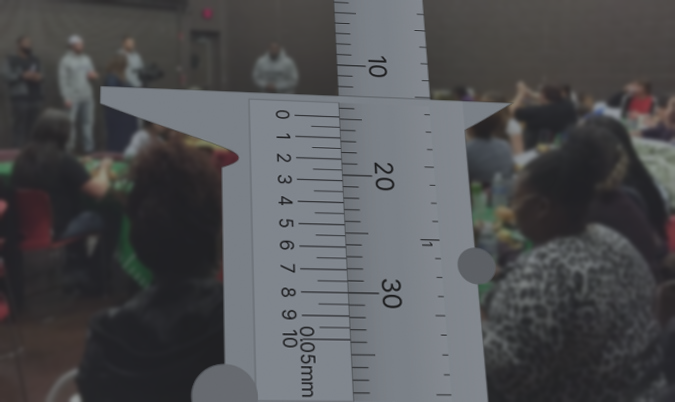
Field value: {"value": 14.8, "unit": "mm"}
